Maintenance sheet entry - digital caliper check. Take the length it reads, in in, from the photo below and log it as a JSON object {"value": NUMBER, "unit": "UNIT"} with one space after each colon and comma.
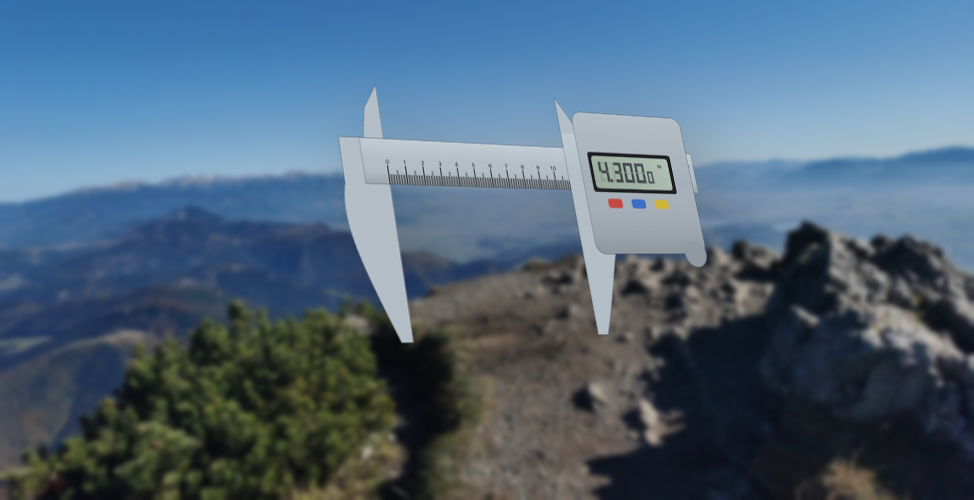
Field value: {"value": 4.3000, "unit": "in"}
